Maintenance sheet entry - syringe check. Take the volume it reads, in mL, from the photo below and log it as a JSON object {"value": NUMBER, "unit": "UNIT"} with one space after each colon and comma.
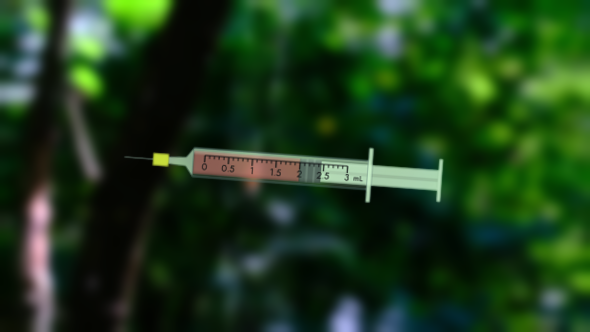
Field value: {"value": 2, "unit": "mL"}
